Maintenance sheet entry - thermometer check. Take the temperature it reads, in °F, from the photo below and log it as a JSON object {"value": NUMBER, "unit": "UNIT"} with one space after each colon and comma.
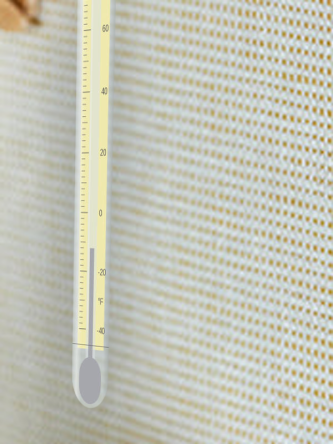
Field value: {"value": -12, "unit": "°F"}
